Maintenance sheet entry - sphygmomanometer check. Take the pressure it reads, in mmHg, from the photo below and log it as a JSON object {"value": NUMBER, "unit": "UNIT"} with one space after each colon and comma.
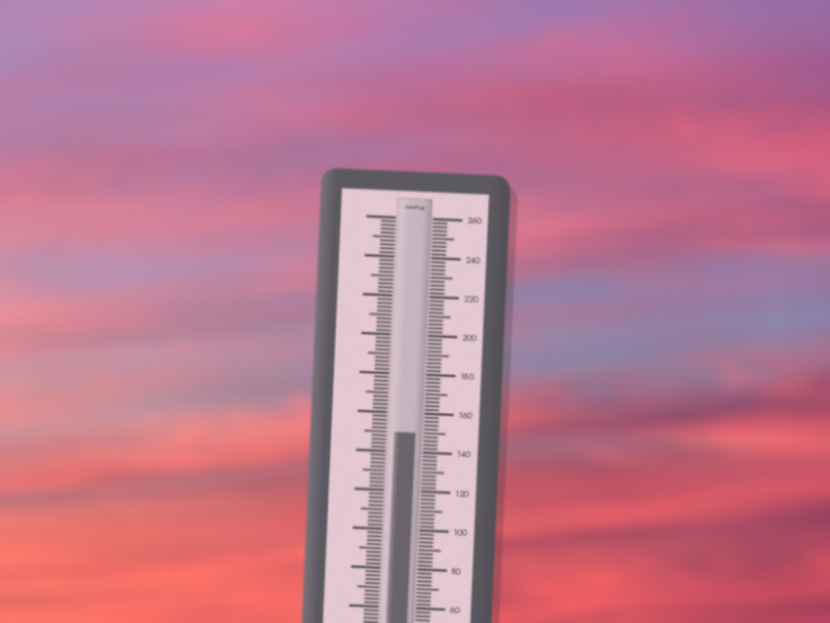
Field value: {"value": 150, "unit": "mmHg"}
